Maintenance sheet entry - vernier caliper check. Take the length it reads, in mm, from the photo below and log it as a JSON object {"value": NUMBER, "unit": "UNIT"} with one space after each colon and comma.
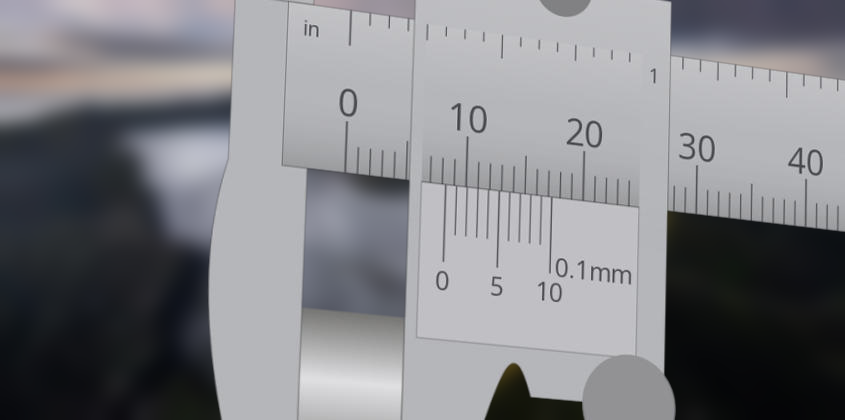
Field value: {"value": 8.3, "unit": "mm"}
